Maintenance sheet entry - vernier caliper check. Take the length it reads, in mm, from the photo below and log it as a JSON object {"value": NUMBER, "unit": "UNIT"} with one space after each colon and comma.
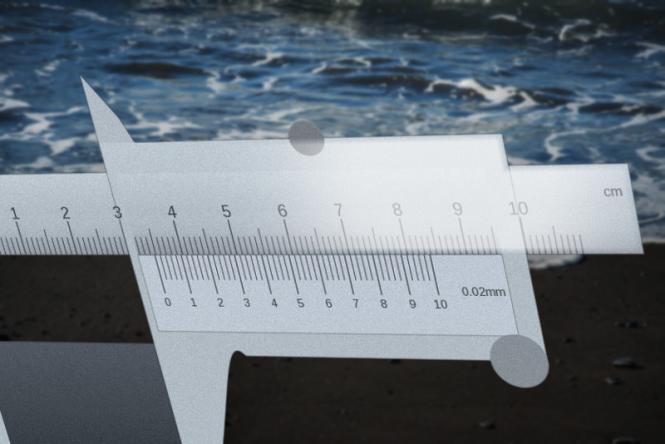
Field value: {"value": 34.8, "unit": "mm"}
